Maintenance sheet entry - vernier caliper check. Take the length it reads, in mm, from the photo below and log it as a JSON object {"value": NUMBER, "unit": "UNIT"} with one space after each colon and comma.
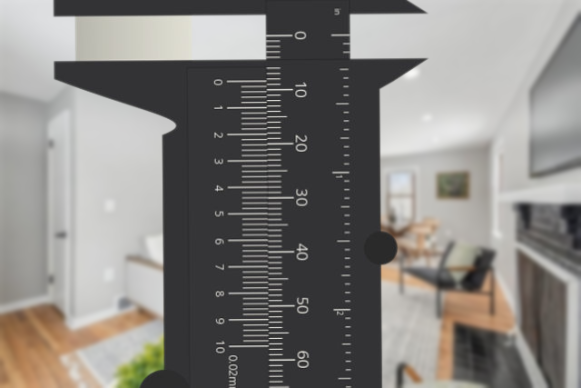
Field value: {"value": 8.4, "unit": "mm"}
